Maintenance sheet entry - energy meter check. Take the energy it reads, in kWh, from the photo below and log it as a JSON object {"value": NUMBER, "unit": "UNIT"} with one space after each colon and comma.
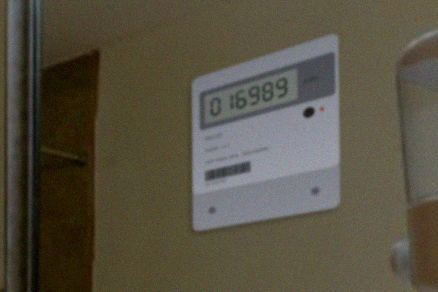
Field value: {"value": 16989, "unit": "kWh"}
